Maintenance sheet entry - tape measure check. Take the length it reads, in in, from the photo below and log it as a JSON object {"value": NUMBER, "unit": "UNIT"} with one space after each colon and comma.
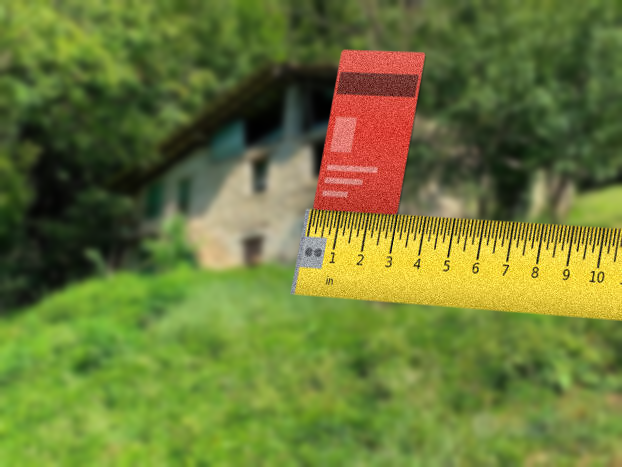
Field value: {"value": 3, "unit": "in"}
